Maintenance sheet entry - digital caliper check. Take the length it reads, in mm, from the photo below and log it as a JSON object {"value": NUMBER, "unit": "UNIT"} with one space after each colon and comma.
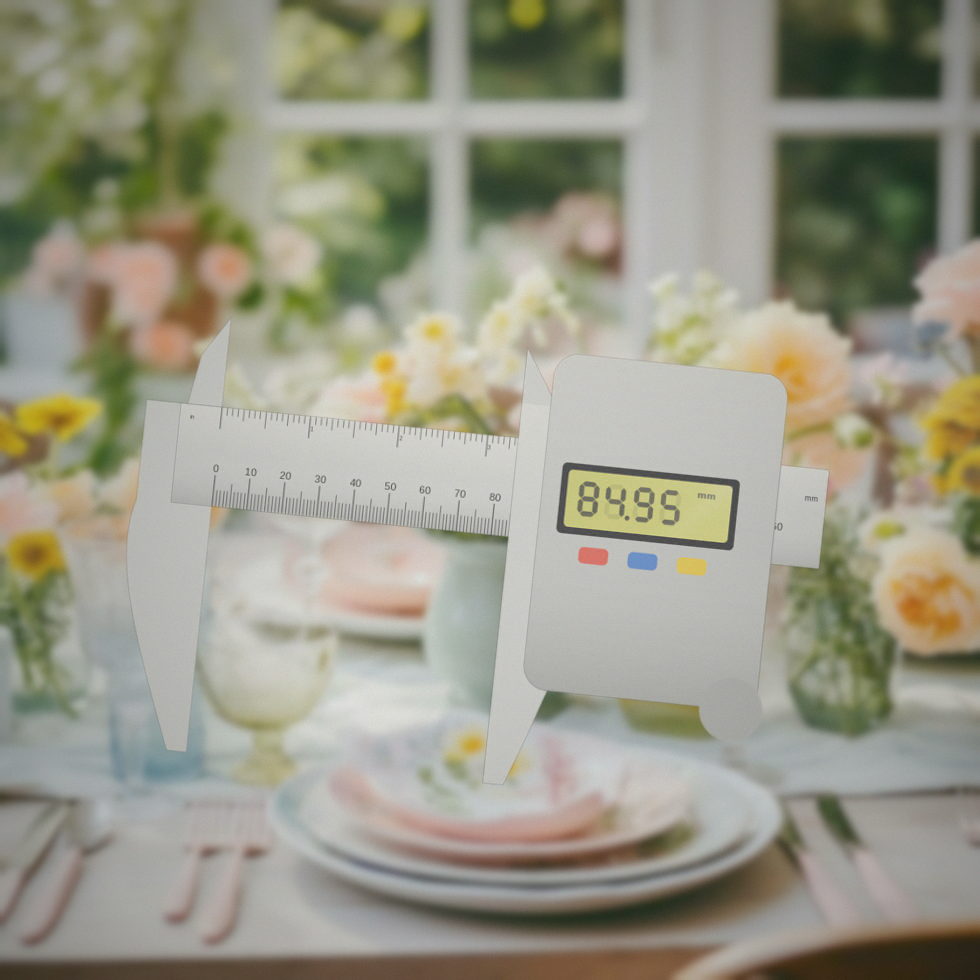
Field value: {"value": 84.95, "unit": "mm"}
